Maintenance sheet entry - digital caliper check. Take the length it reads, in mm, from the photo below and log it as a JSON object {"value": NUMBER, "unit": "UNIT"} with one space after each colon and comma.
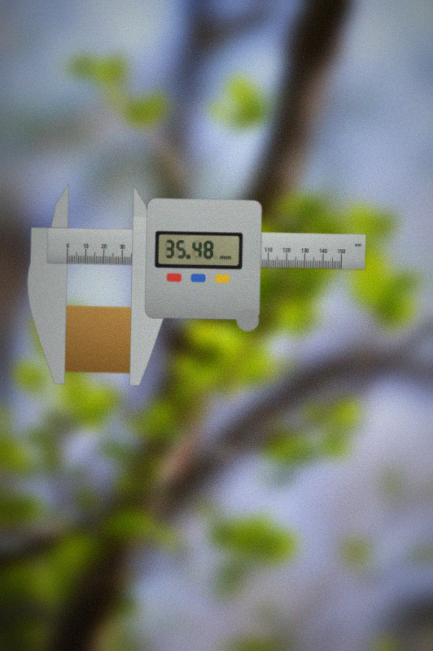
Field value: {"value": 35.48, "unit": "mm"}
